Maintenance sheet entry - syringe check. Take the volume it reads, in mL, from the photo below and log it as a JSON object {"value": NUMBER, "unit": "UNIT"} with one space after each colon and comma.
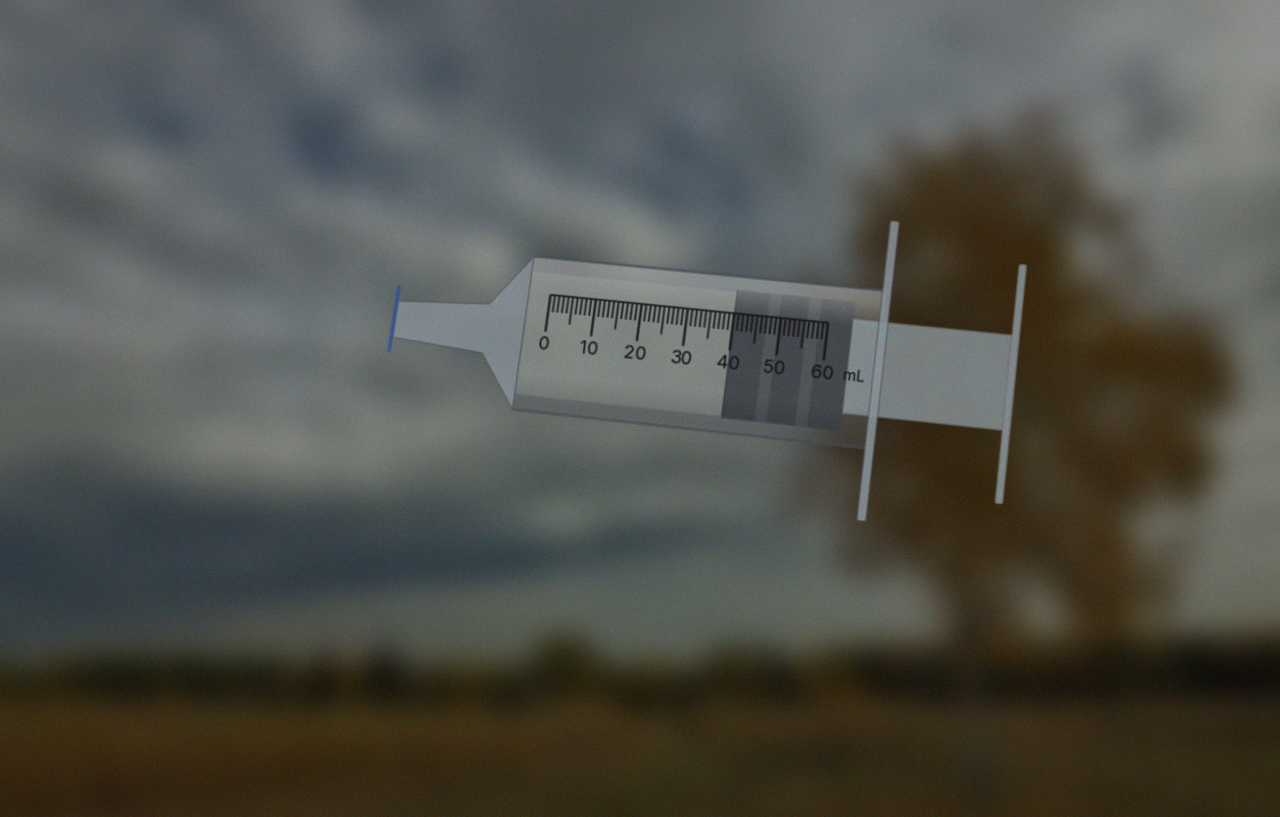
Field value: {"value": 40, "unit": "mL"}
